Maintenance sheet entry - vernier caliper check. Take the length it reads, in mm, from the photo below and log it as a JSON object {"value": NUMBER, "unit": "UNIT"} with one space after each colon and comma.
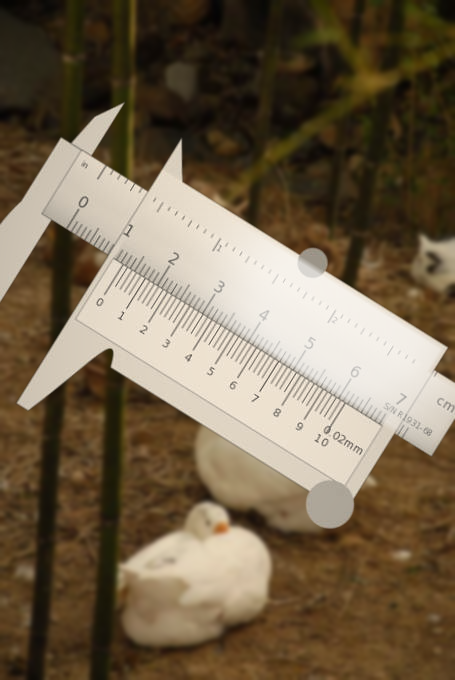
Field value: {"value": 12.5, "unit": "mm"}
